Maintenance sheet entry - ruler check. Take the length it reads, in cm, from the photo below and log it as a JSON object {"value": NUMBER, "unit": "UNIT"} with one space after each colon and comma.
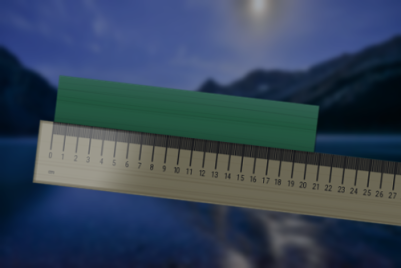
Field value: {"value": 20.5, "unit": "cm"}
